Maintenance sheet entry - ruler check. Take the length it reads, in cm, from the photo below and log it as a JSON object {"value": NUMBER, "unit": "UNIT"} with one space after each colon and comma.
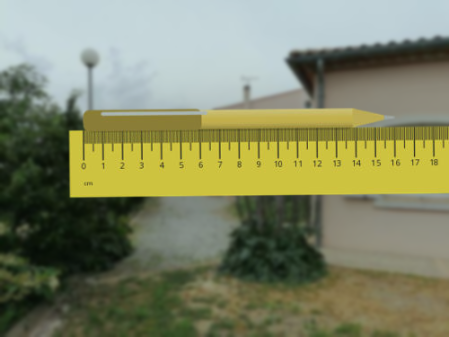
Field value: {"value": 16, "unit": "cm"}
